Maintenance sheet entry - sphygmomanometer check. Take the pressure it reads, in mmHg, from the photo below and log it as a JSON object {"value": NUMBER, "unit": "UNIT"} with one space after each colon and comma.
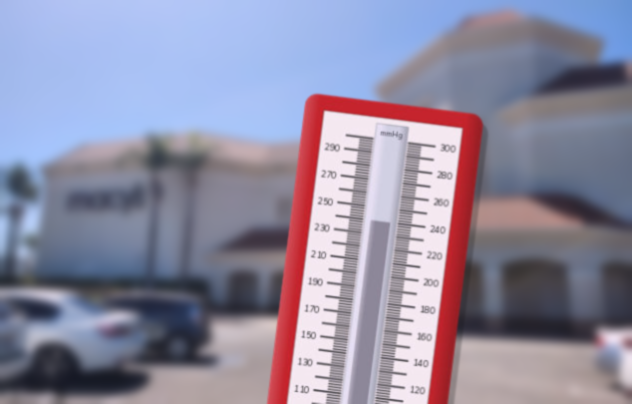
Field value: {"value": 240, "unit": "mmHg"}
